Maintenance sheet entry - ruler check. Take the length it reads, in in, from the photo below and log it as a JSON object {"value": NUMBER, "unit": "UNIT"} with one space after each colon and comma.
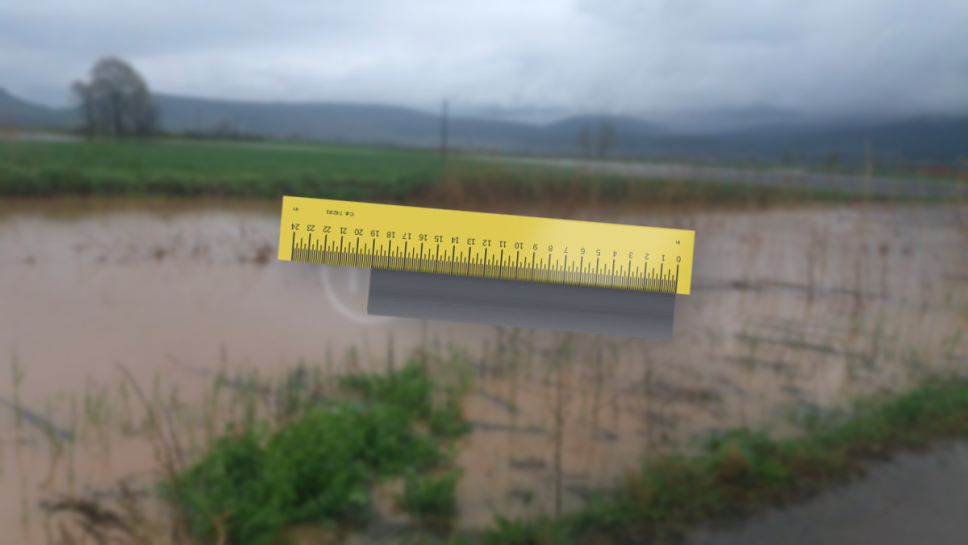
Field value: {"value": 19, "unit": "in"}
